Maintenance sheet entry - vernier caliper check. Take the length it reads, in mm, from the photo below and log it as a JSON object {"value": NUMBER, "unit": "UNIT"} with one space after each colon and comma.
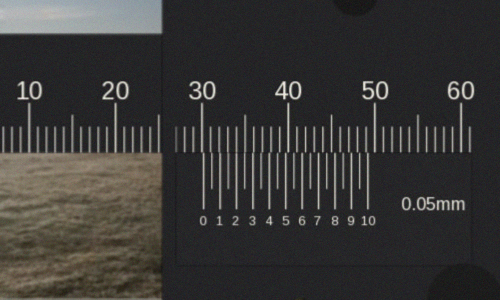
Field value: {"value": 30.2, "unit": "mm"}
